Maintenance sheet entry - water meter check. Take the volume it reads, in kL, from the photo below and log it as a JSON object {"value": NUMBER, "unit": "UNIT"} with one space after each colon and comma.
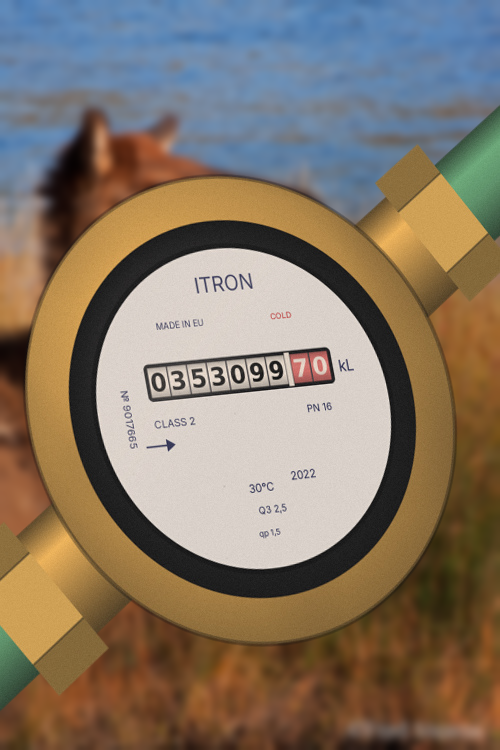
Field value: {"value": 353099.70, "unit": "kL"}
